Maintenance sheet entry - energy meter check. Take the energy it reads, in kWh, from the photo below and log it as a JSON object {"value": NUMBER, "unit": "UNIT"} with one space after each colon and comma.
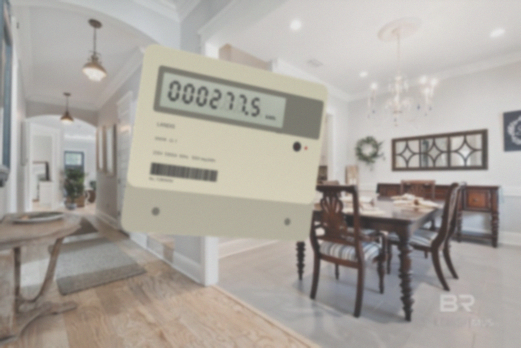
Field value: {"value": 277.5, "unit": "kWh"}
